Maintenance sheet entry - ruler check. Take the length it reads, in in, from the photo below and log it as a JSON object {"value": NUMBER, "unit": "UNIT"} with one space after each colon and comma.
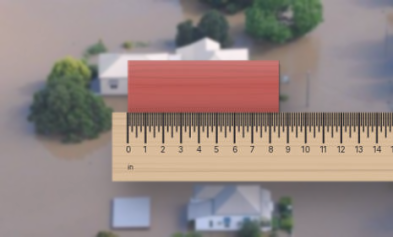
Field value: {"value": 8.5, "unit": "in"}
